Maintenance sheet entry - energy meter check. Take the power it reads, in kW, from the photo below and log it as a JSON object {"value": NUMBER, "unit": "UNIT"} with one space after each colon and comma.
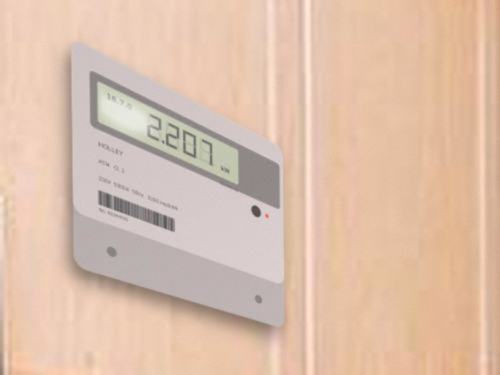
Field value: {"value": 2.207, "unit": "kW"}
